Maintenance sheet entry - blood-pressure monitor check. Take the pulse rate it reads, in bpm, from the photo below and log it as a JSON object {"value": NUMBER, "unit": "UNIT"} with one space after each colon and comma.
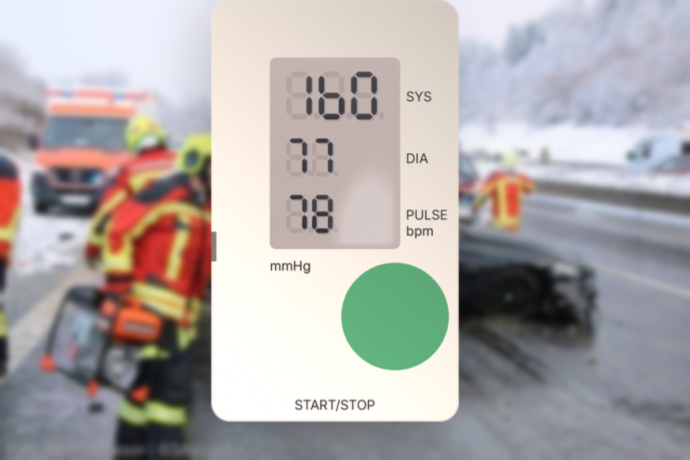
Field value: {"value": 78, "unit": "bpm"}
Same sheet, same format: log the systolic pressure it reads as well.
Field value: {"value": 160, "unit": "mmHg"}
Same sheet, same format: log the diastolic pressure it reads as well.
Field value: {"value": 77, "unit": "mmHg"}
